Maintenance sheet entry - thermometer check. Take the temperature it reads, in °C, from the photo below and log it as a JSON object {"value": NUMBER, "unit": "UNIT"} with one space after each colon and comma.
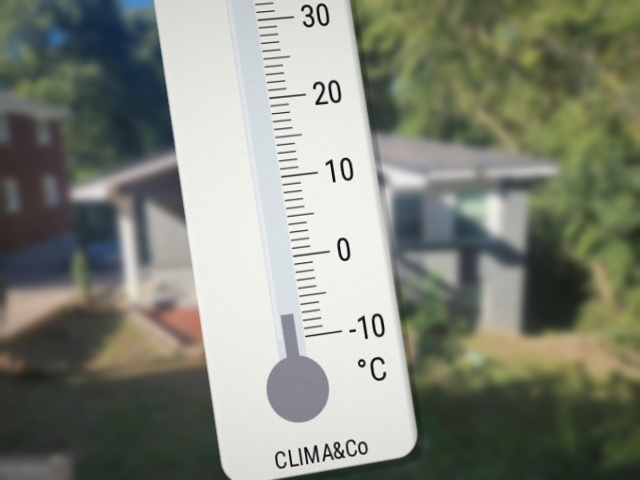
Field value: {"value": -7, "unit": "°C"}
